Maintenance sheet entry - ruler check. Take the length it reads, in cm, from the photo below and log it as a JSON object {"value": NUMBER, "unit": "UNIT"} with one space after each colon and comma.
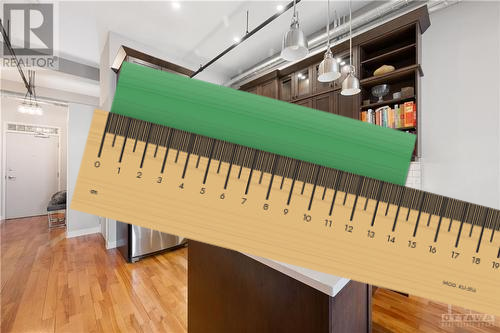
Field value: {"value": 14, "unit": "cm"}
